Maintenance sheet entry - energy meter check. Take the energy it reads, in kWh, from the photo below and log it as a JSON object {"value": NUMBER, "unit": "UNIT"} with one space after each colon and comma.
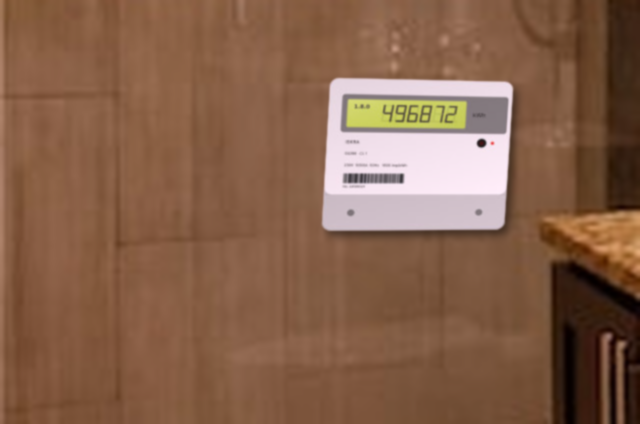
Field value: {"value": 496872, "unit": "kWh"}
